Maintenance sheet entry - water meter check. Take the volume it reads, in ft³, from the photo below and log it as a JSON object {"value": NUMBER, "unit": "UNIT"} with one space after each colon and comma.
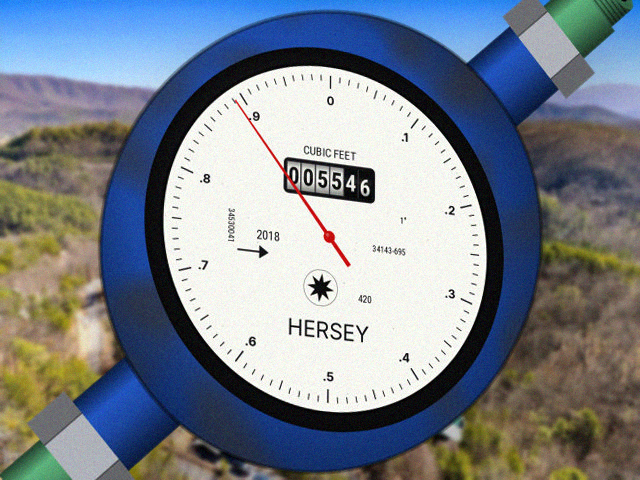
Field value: {"value": 5545.89, "unit": "ft³"}
